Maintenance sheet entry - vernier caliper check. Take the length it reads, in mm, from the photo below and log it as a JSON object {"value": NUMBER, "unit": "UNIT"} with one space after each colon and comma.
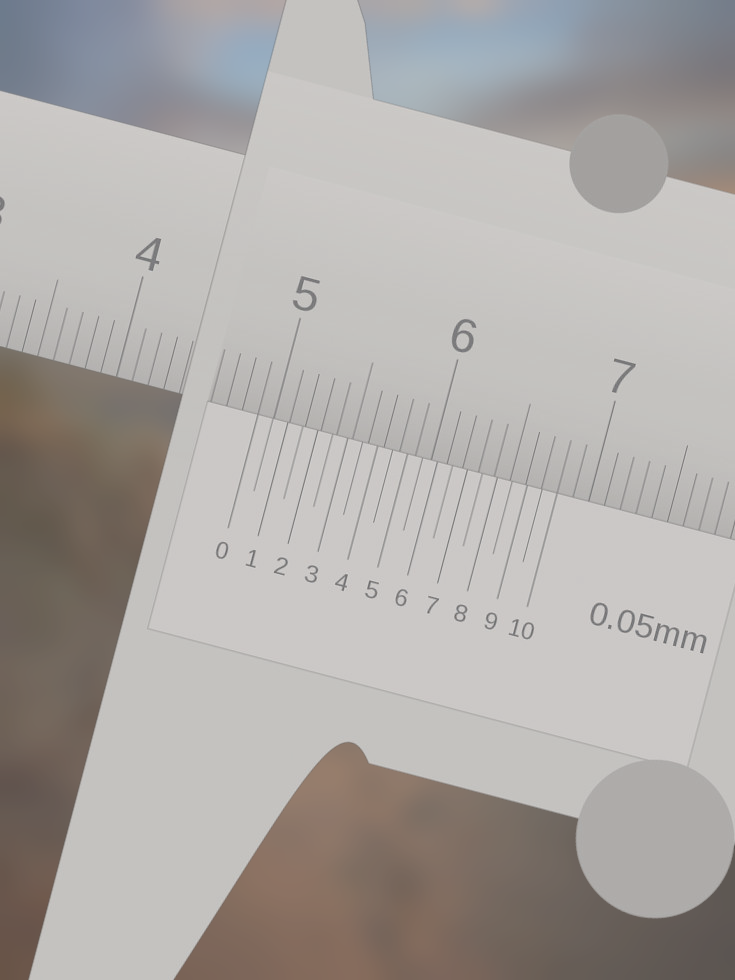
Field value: {"value": 49.0, "unit": "mm"}
